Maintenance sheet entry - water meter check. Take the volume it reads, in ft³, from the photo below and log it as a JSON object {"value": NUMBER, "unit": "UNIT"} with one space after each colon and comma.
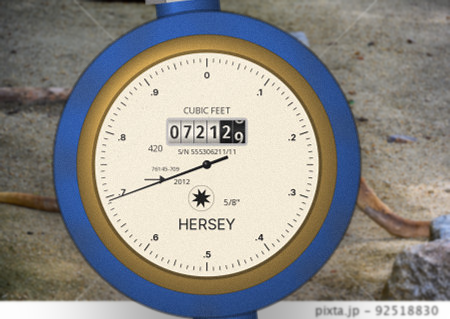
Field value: {"value": 72128.69, "unit": "ft³"}
